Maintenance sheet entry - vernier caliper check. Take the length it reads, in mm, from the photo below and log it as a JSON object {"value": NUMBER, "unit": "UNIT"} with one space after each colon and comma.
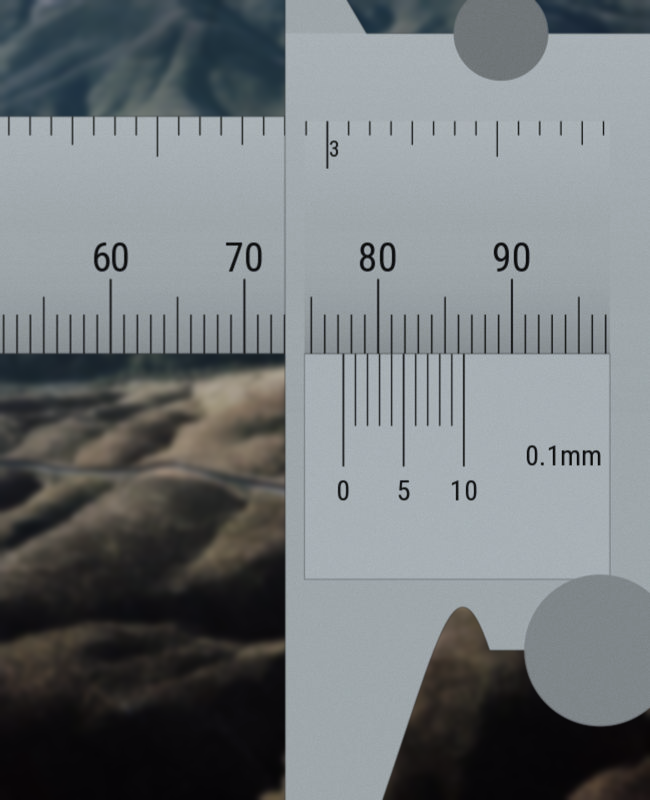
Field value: {"value": 77.4, "unit": "mm"}
